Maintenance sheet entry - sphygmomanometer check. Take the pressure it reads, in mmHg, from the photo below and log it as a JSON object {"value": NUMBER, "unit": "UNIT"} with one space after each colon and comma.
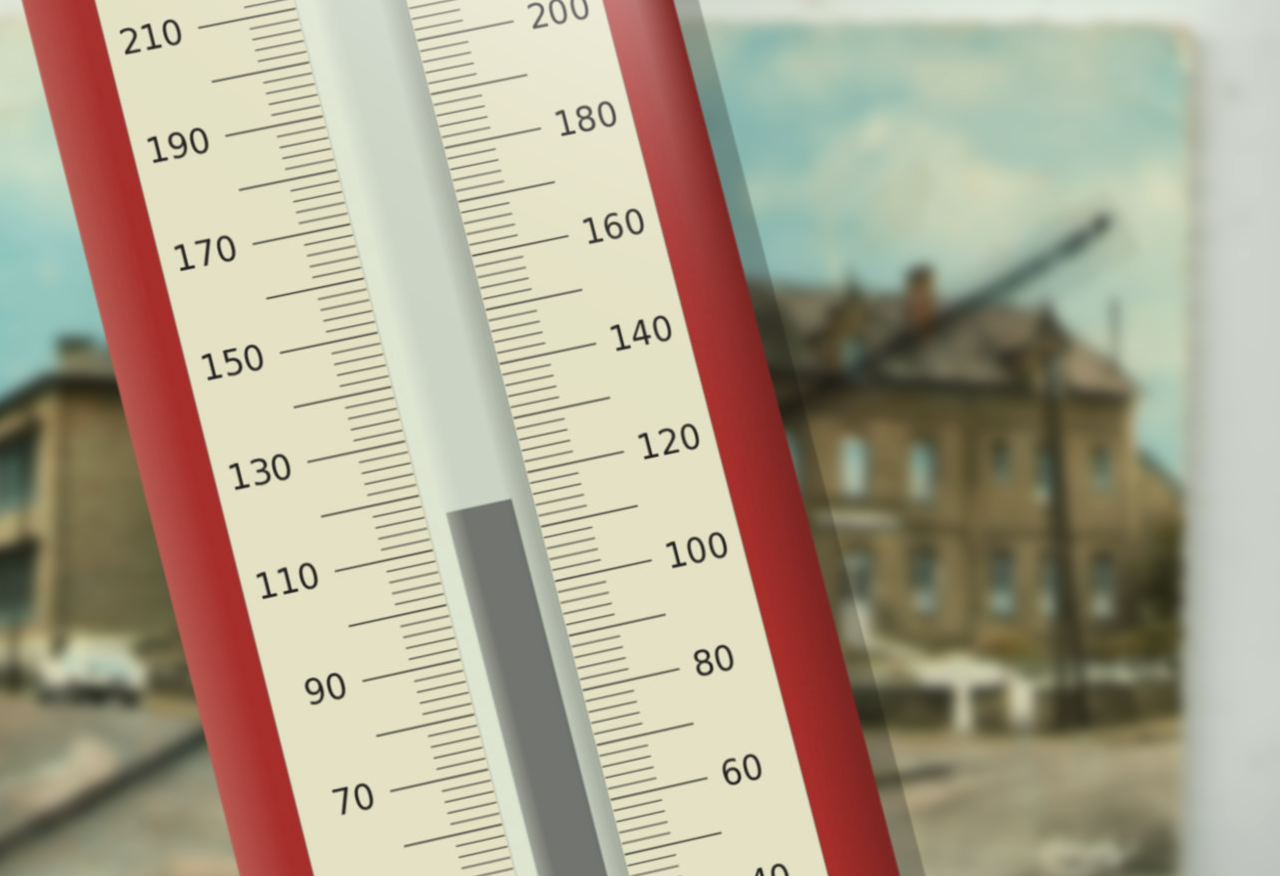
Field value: {"value": 116, "unit": "mmHg"}
